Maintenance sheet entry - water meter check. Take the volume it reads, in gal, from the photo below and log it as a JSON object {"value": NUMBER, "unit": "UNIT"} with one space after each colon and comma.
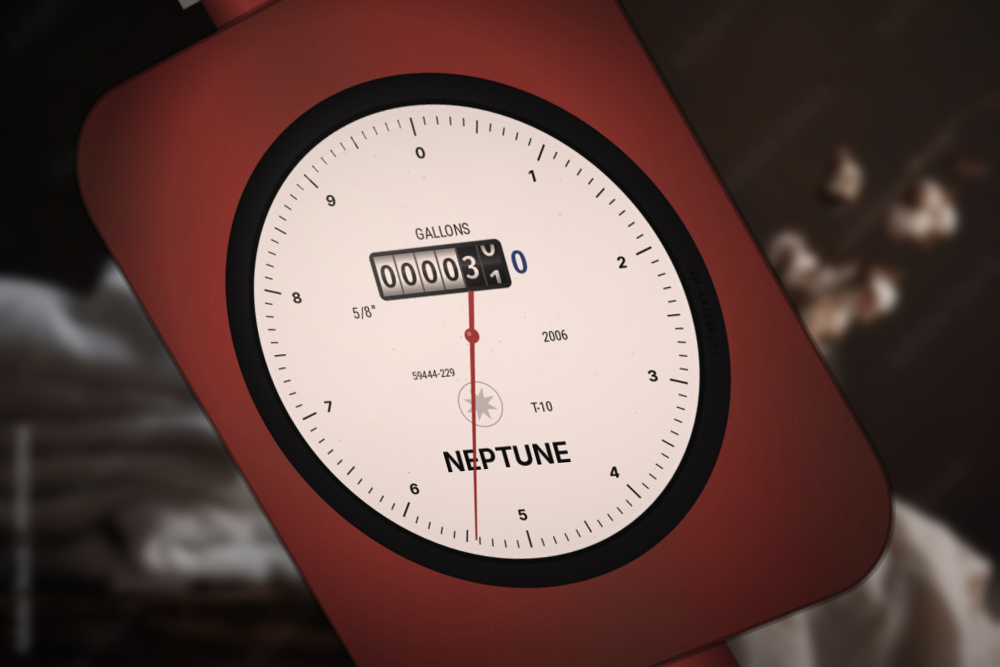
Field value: {"value": 305.4, "unit": "gal"}
